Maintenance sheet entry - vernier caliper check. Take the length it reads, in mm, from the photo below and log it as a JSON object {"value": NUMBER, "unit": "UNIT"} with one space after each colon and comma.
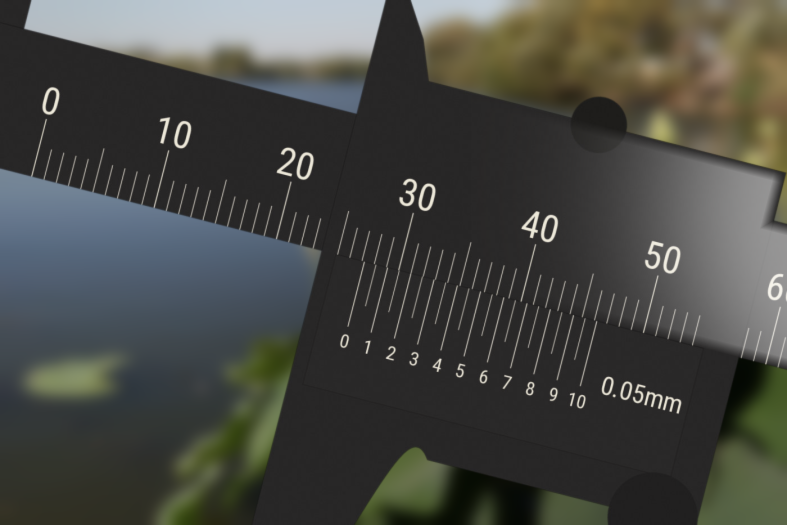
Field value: {"value": 27.2, "unit": "mm"}
